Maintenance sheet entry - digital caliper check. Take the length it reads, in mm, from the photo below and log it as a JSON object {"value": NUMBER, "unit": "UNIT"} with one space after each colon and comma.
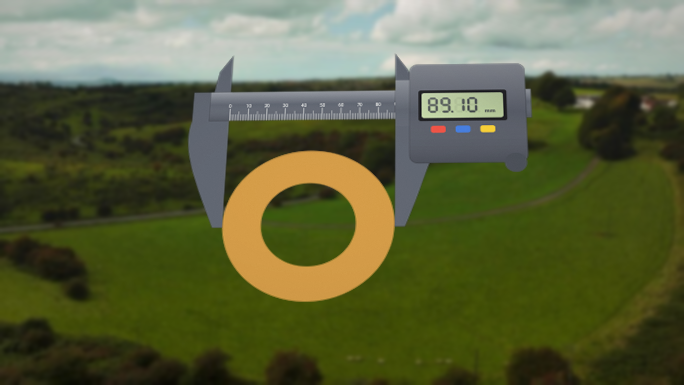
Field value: {"value": 89.10, "unit": "mm"}
